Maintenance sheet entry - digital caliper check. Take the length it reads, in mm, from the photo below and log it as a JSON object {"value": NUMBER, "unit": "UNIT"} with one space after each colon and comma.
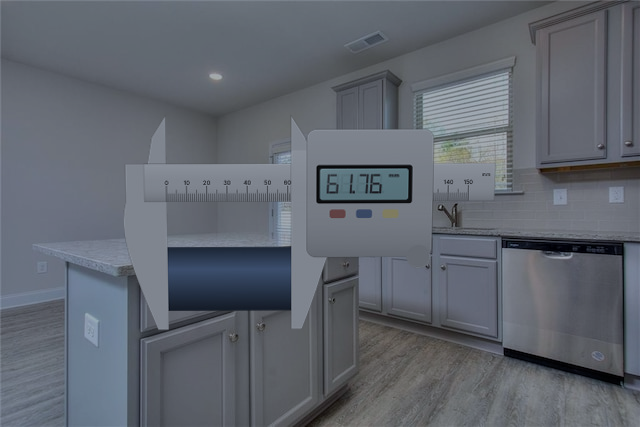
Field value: {"value": 61.76, "unit": "mm"}
